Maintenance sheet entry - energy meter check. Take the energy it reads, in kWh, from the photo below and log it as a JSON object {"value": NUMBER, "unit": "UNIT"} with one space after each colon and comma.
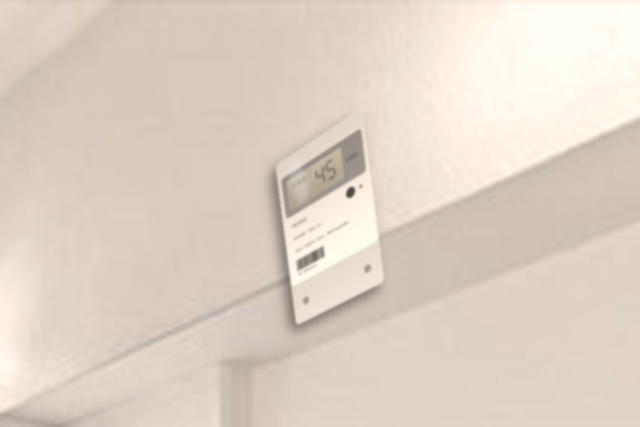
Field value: {"value": 45, "unit": "kWh"}
